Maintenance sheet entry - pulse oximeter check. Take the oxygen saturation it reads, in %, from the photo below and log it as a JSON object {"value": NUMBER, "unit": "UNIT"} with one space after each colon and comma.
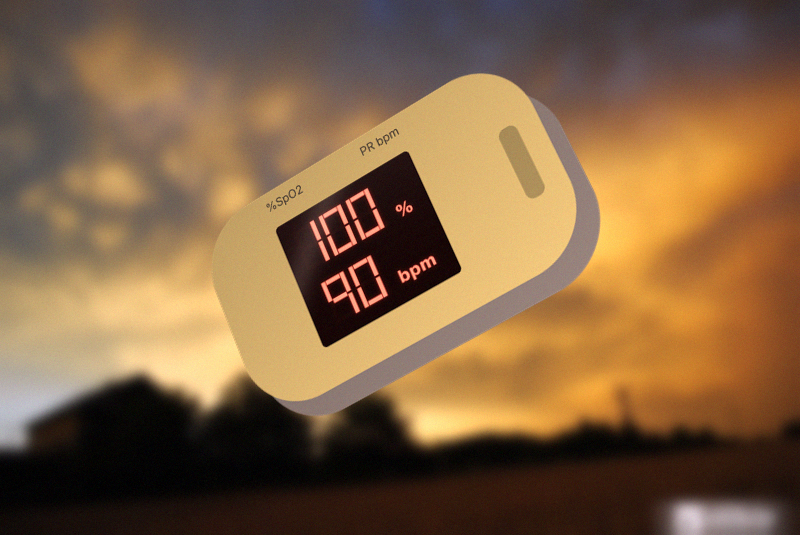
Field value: {"value": 100, "unit": "%"}
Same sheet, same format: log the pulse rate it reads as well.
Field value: {"value": 90, "unit": "bpm"}
